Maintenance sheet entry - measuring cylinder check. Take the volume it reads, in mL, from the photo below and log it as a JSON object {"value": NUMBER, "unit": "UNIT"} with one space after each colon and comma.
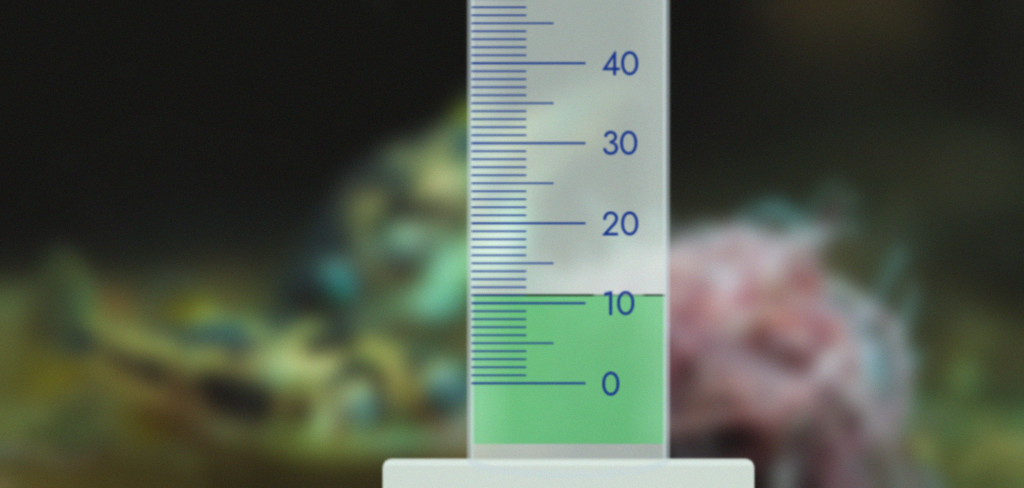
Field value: {"value": 11, "unit": "mL"}
